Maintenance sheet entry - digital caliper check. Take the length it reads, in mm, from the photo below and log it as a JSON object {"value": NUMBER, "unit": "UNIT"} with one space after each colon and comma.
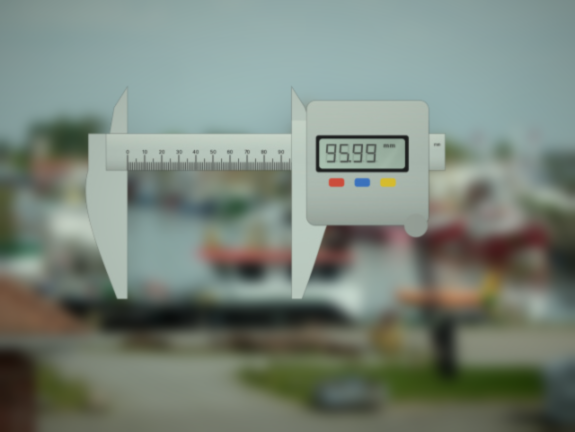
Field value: {"value": 95.99, "unit": "mm"}
